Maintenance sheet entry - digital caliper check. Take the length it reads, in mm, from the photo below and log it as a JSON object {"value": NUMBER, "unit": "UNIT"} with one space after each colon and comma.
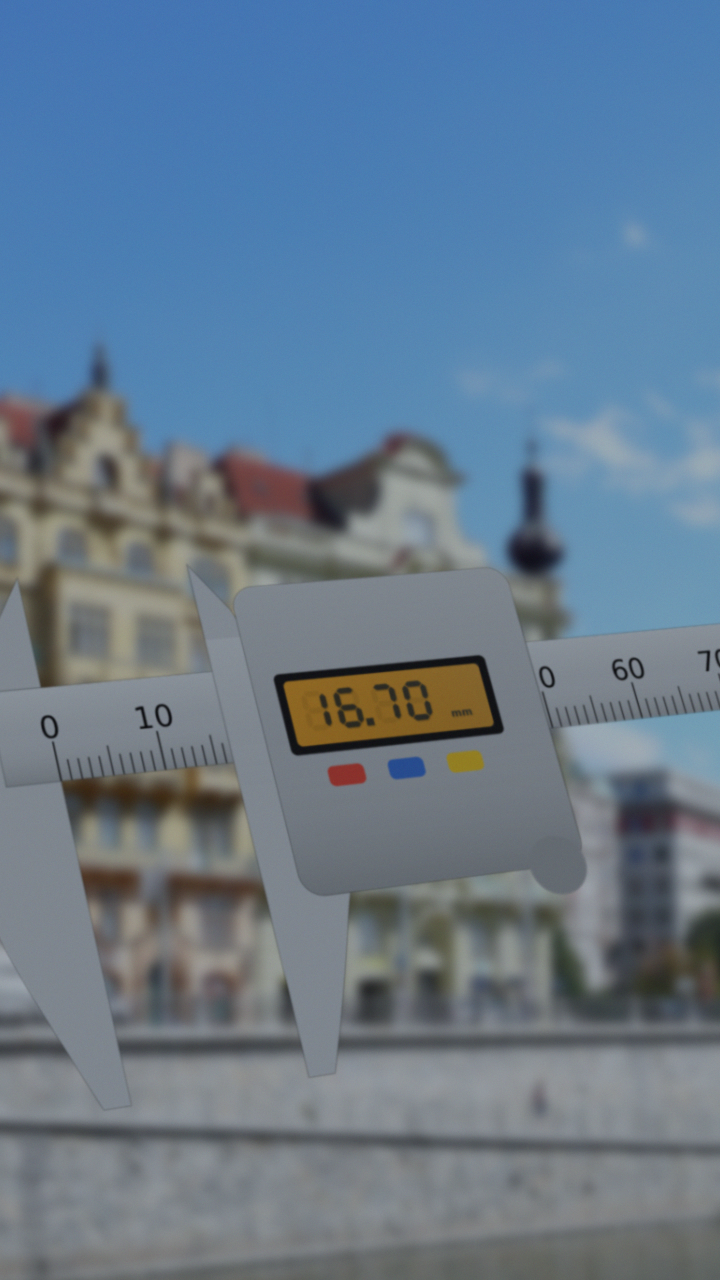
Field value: {"value": 16.70, "unit": "mm"}
